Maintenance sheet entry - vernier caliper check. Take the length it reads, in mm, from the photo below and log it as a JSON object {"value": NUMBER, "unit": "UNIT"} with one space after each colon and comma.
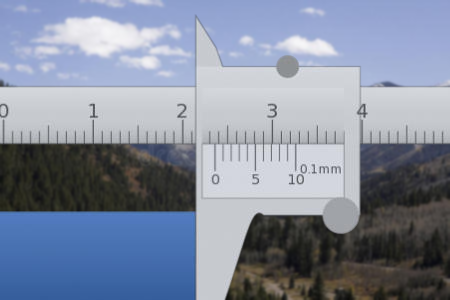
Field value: {"value": 23.6, "unit": "mm"}
